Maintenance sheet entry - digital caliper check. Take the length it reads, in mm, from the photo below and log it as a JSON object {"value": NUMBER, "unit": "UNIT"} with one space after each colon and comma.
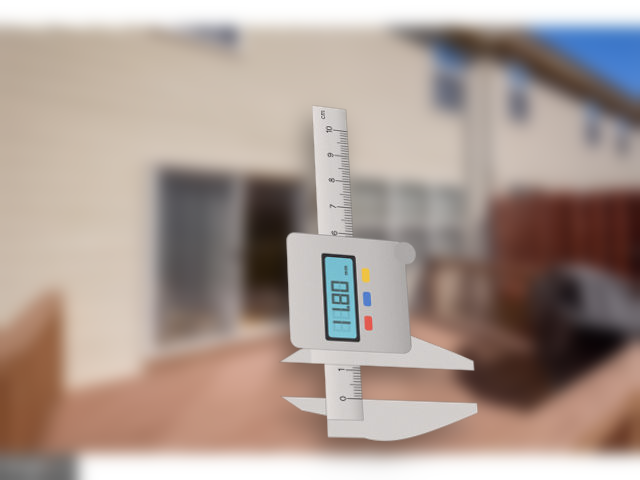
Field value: {"value": 11.80, "unit": "mm"}
